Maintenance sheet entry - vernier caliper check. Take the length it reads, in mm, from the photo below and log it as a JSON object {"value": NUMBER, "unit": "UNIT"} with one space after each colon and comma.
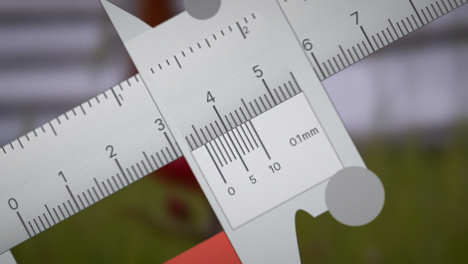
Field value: {"value": 35.4, "unit": "mm"}
